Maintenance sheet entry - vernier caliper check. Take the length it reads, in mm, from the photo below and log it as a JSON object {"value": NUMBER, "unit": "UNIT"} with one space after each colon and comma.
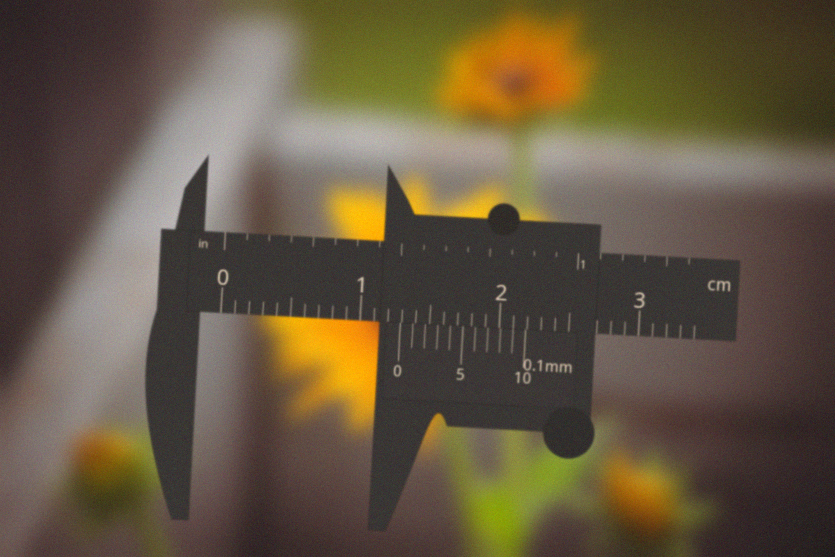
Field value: {"value": 12.9, "unit": "mm"}
